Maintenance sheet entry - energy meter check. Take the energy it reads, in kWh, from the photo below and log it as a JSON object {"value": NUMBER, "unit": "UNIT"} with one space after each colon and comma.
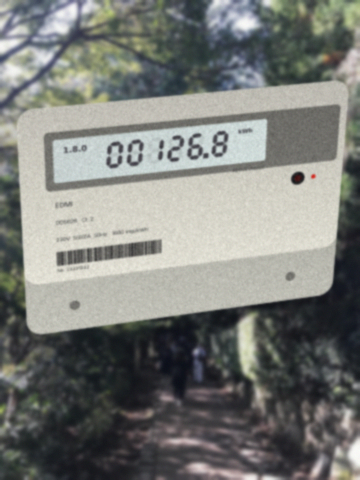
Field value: {"value": 126.8, "unit": "kWh"}
